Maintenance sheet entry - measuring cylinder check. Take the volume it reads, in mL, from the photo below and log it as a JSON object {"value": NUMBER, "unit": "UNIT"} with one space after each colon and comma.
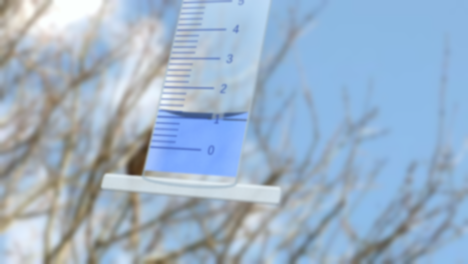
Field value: {"value": 1, "unit": "mL"}
